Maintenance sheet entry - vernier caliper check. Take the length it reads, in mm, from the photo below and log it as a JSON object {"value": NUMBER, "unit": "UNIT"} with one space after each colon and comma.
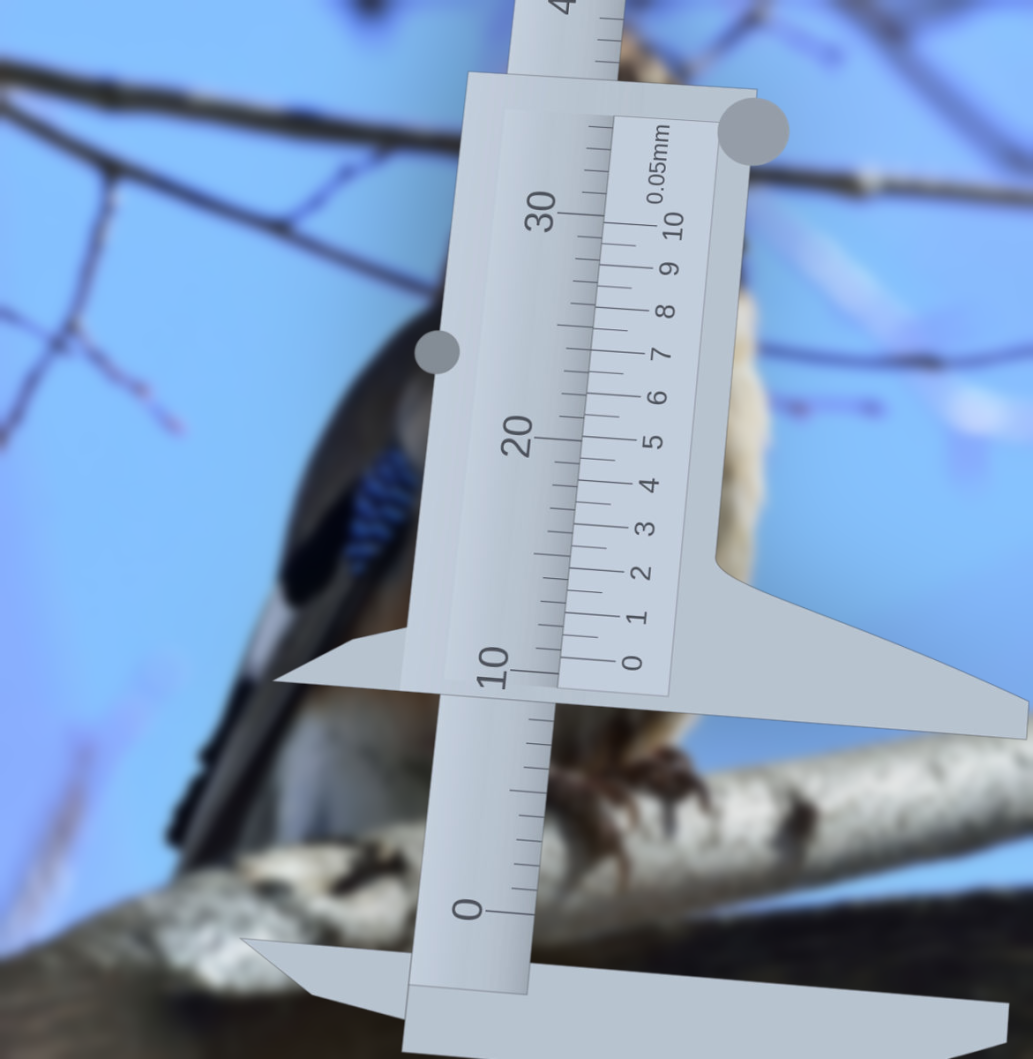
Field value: {"value": 10.70, "unit": "mm"}
